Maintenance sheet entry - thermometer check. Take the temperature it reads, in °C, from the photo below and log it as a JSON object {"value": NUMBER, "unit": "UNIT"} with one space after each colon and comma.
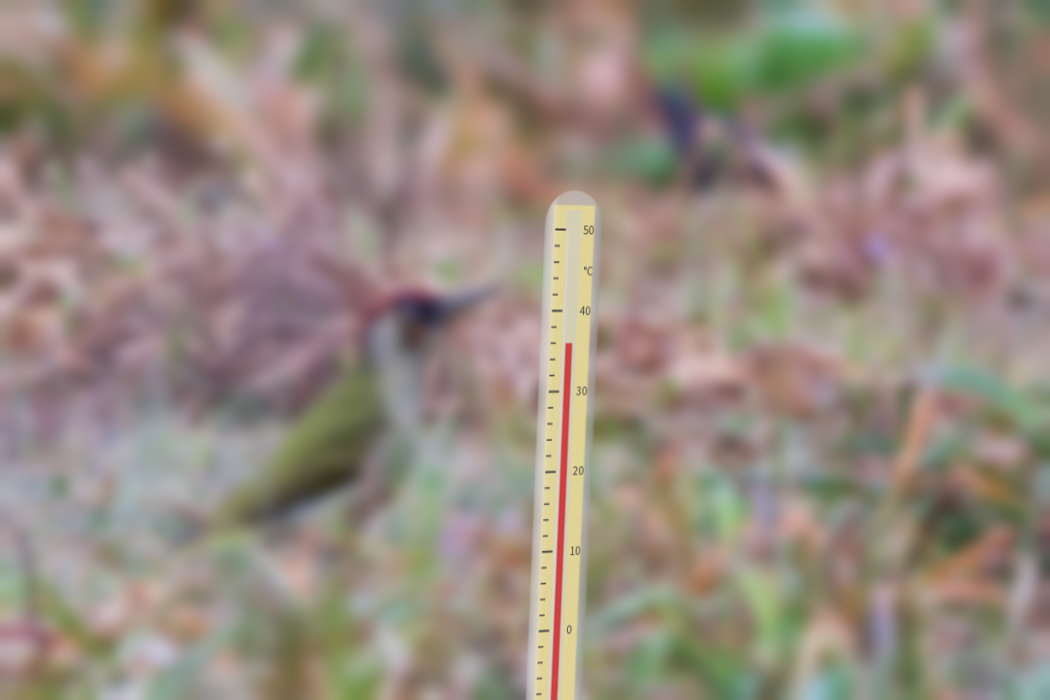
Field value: {"value": 36, "unit": "°C"}
